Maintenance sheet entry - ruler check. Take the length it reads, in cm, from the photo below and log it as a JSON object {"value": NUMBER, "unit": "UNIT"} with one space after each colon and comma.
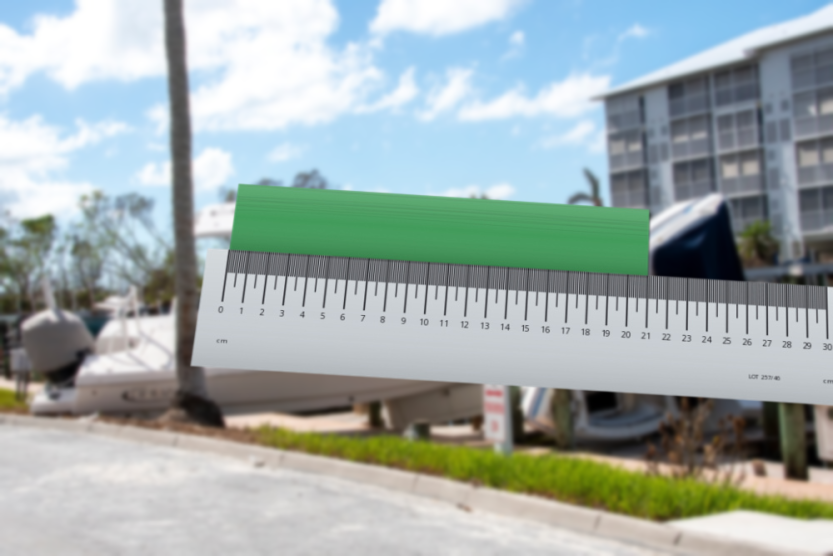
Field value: {"value": 21, "unit": "cm"}
